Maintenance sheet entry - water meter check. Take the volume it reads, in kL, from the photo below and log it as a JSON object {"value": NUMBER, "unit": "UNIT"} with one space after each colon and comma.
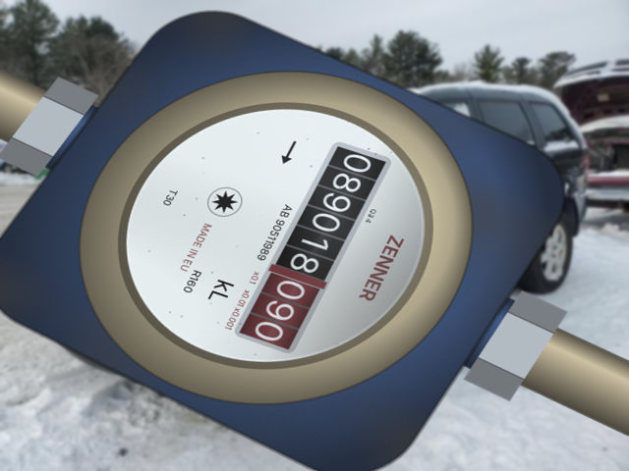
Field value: {"value": 89018.090, "unit": "kL"}
